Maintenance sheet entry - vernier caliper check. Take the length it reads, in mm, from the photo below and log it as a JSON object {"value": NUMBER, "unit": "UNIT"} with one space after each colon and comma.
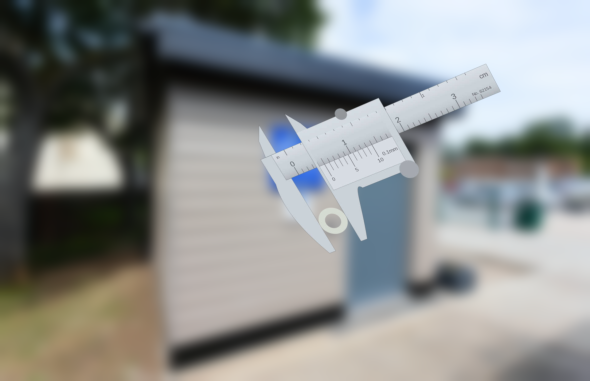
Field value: {"value": 5.0, "unit": "mm"}
